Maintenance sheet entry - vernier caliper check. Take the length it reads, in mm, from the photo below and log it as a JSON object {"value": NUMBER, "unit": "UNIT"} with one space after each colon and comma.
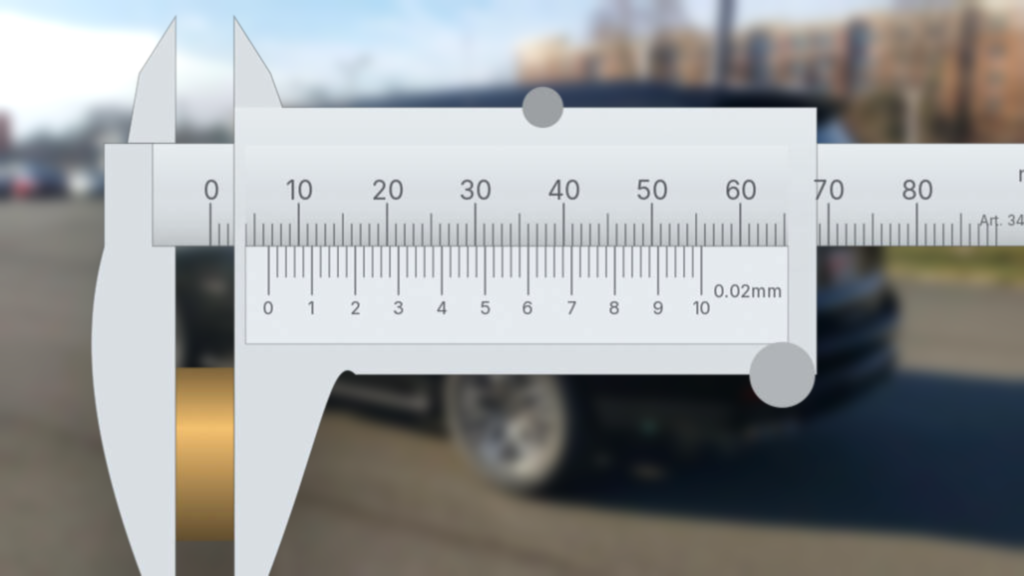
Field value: {"value": 6.6, "unit": "mm"}
